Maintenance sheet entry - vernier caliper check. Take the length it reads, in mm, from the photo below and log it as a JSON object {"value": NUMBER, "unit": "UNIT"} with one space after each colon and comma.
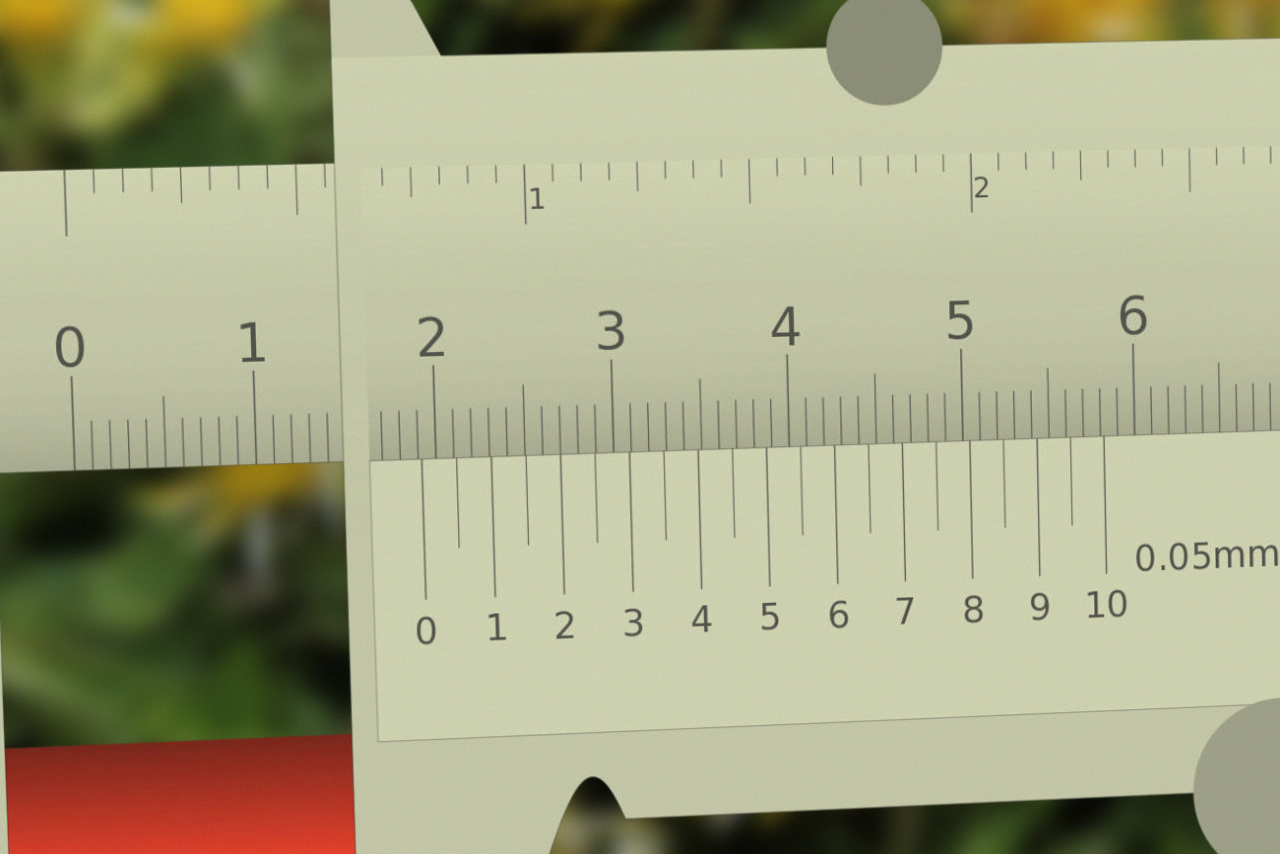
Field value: {"value": 19.2, "unit": "mm"}
